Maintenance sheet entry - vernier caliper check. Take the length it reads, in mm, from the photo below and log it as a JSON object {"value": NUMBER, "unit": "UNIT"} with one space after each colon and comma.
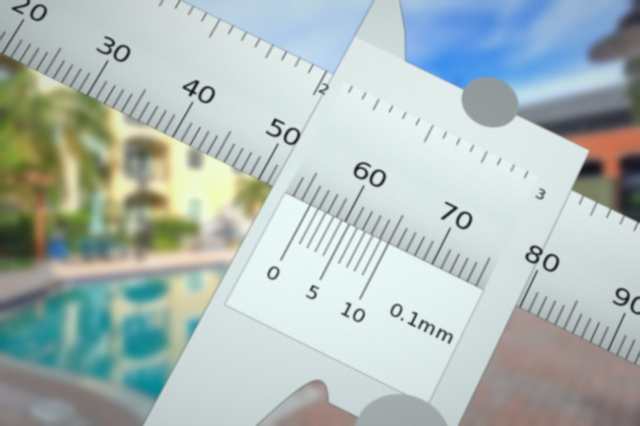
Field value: {"value": 56.0, "unit": "mm"}
